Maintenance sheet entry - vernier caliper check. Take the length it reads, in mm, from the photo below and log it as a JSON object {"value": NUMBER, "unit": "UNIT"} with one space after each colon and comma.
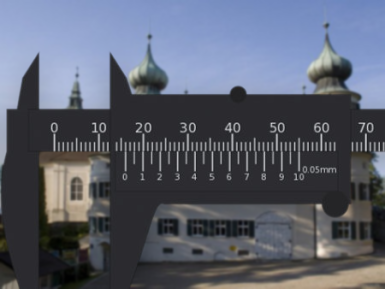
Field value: {"value": 16.0, "unit": "mm"}
